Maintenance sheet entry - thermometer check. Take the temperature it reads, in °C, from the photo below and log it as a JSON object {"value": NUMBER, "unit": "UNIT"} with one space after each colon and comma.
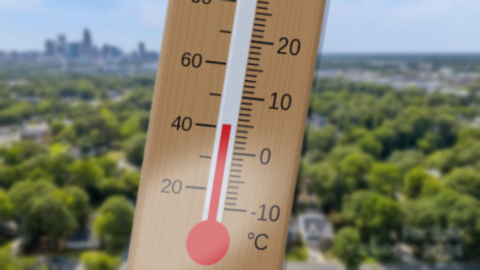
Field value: {"value": 5, "unit": "°C"}
